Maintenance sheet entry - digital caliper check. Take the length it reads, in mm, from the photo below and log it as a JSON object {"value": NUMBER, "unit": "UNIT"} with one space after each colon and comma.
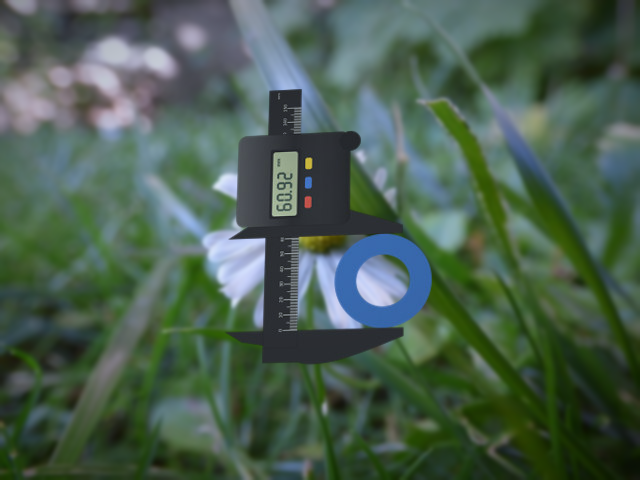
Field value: {"value": 60.92, "unit": "mm"}
